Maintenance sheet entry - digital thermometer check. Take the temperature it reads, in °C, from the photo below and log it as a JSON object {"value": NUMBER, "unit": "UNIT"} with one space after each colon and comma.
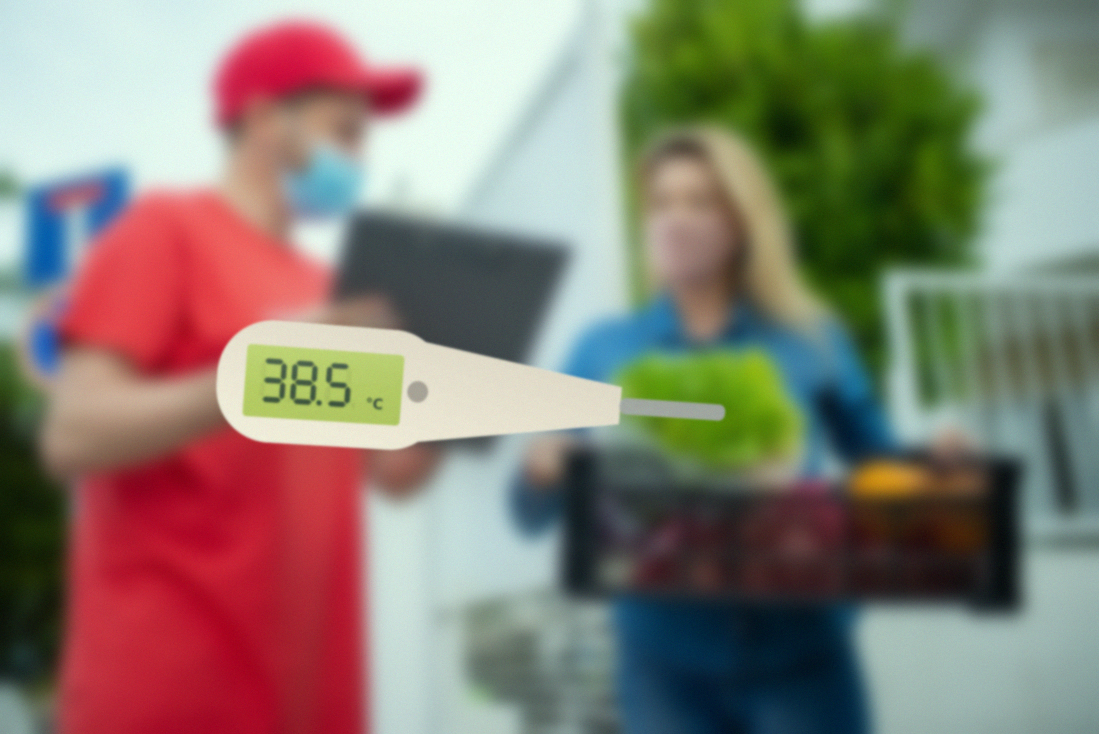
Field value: {"value": 38.5, "unit": "°C"}
